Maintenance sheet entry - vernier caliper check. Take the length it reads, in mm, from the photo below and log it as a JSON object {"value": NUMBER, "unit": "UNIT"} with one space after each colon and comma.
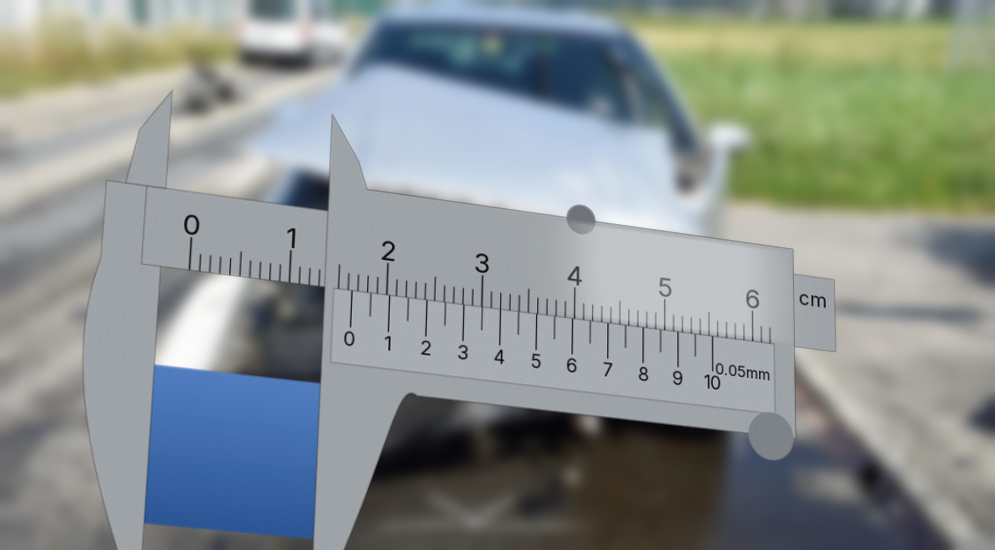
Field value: {"value": 16.4, "unit": "mm"}
